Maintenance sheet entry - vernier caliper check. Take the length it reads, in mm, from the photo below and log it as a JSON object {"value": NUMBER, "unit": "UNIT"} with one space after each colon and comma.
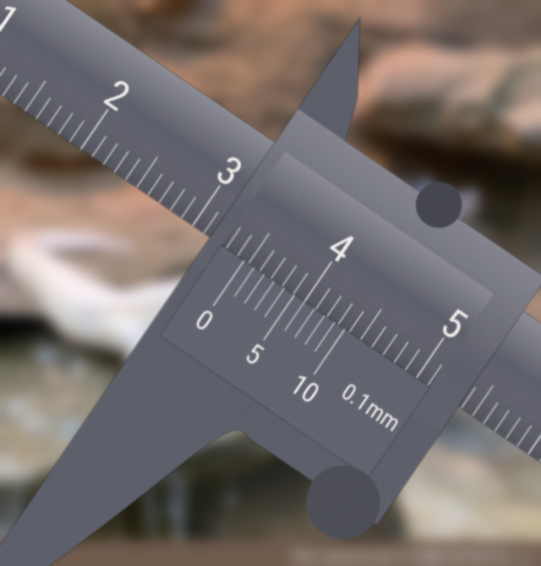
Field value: {"value": 34.6, "unit": "mm"}
